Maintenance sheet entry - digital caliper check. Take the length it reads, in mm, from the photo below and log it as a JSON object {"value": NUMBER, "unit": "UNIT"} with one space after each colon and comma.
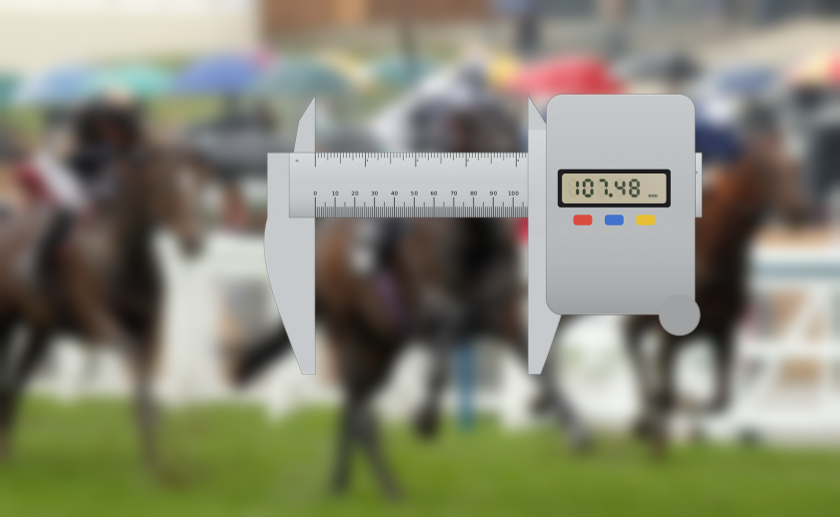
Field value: {"value": 107.48, "unit": "mm"}
